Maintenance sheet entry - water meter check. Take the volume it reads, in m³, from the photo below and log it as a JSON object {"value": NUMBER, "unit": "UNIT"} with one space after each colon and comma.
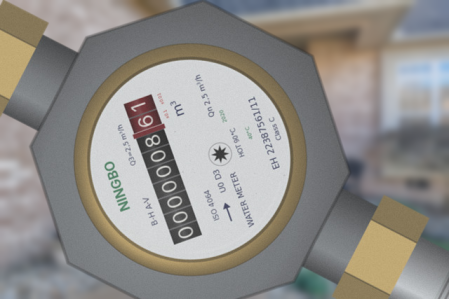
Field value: {"value": 8.61, "unit": "m³"}
